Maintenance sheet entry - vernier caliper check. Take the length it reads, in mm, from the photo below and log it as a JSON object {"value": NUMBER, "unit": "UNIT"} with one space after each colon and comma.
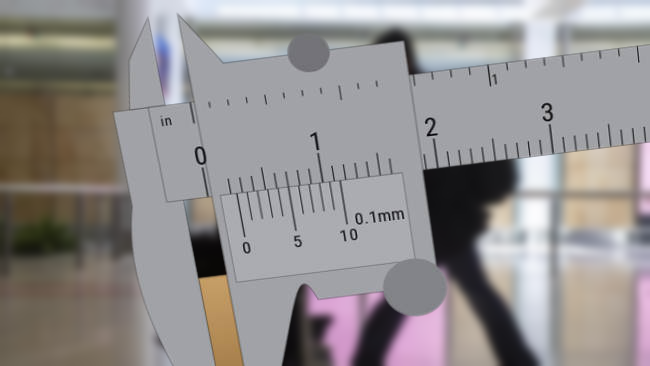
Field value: {"value": 2.5, "unit": "mm"}
